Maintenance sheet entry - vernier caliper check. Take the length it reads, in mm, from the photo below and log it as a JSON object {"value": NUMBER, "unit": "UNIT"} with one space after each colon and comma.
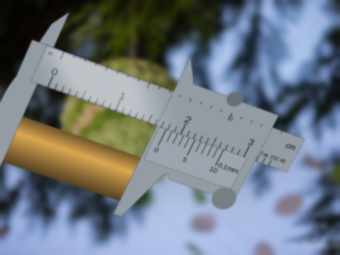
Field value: {"value": 17.8, "unit": "mm"}
